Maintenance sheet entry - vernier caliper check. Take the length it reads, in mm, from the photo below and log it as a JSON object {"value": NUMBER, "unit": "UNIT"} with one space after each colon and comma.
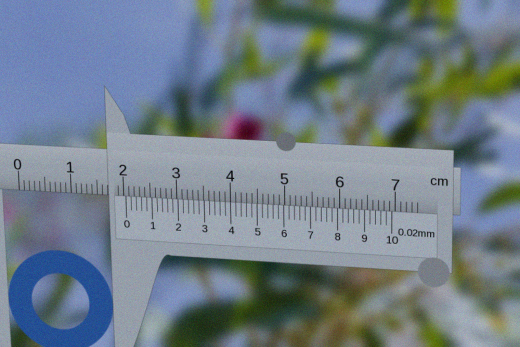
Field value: {"value": 20.4, "unit": "mm"}
